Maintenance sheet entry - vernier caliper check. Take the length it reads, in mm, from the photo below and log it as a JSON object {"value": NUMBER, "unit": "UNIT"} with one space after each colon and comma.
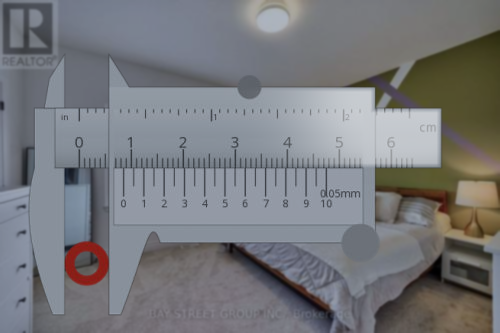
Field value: {"value": 8.5, "unit": "mm"}
